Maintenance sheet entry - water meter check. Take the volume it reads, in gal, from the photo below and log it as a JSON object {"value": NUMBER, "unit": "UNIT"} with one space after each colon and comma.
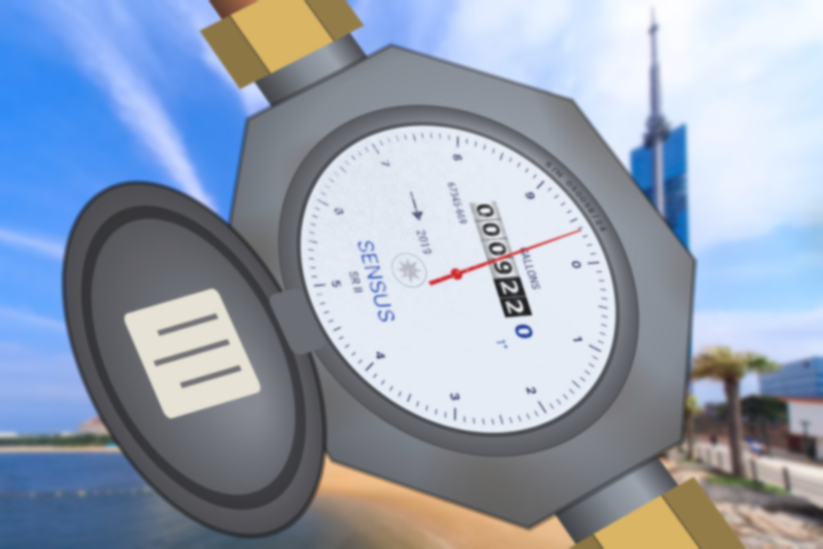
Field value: {"value": 9219.6, "unit": "gal"}
